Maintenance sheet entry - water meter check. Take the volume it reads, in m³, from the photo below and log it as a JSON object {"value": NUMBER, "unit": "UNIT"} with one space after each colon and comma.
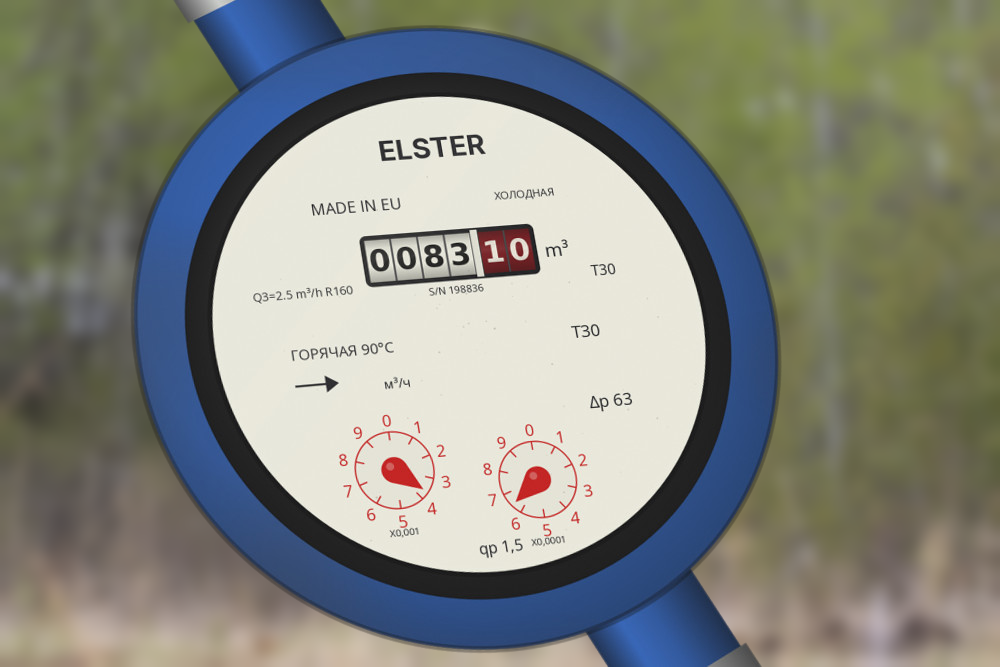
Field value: {"value": 83.1036, "unit": "m³"}
